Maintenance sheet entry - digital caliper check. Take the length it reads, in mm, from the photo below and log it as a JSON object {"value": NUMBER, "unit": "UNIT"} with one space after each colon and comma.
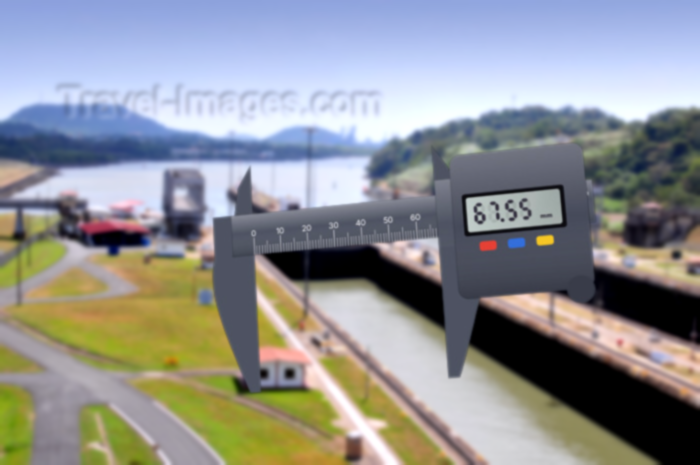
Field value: {"value": 67.55, "unit": "mm"}
